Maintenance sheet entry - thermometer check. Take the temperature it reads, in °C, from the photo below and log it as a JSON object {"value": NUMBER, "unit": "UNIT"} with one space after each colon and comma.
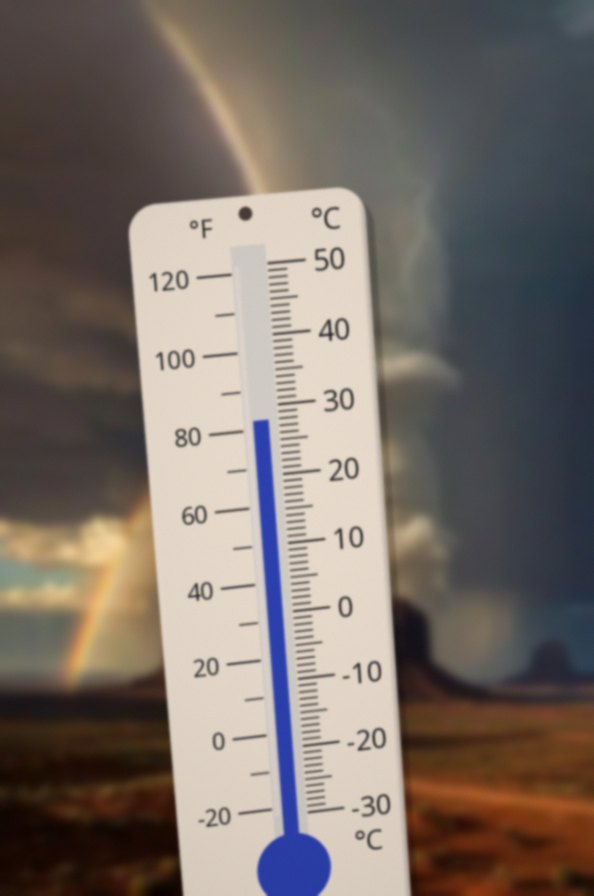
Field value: {"value": 28, "unit": "°C"}
